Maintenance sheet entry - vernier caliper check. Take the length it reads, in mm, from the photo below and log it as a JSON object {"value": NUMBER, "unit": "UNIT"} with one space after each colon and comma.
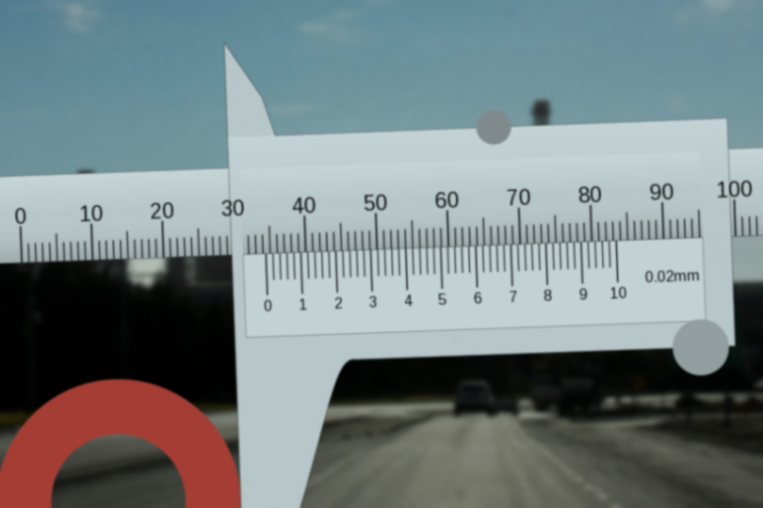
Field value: {"value": 34.4, "unit": "mm"}
